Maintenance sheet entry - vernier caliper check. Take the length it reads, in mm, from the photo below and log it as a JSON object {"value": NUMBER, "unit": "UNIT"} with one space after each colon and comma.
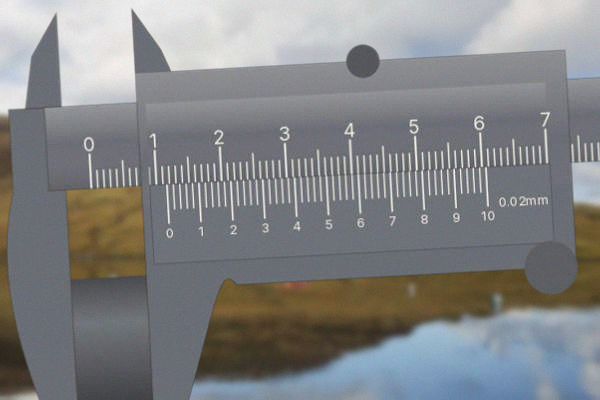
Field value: {"value": 11.6, "unit": "mm"}
